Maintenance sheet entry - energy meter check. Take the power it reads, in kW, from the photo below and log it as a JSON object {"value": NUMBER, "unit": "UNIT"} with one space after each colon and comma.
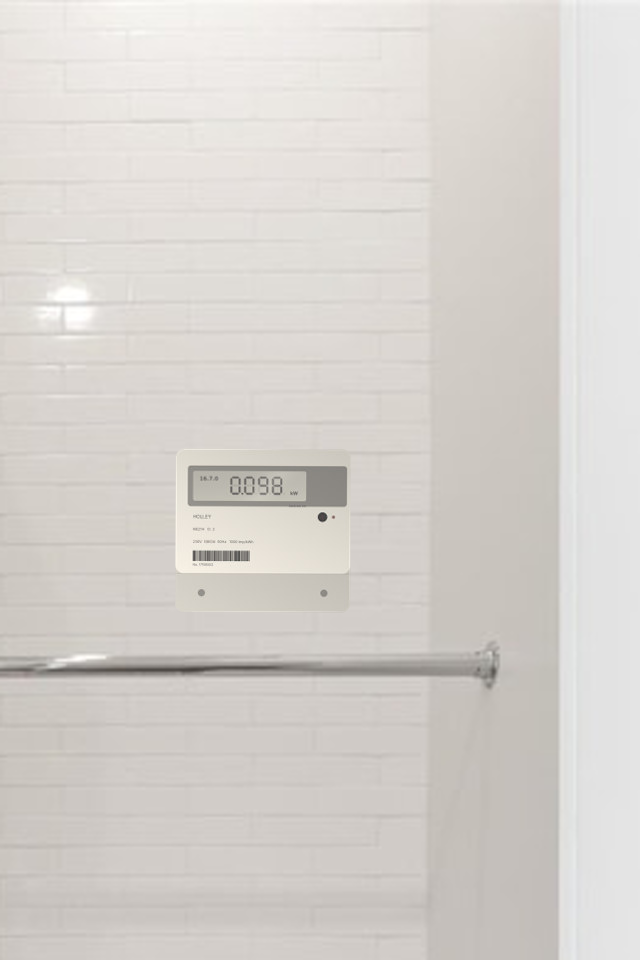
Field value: {"value": 0.098, "unit": "kW"}
